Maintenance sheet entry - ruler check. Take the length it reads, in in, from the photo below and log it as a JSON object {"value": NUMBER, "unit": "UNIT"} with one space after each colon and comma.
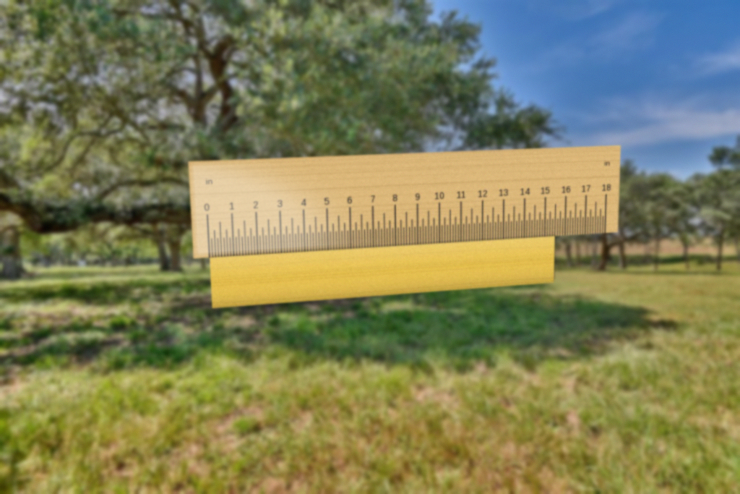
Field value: {"value": 15.5, "unit": "in"}
